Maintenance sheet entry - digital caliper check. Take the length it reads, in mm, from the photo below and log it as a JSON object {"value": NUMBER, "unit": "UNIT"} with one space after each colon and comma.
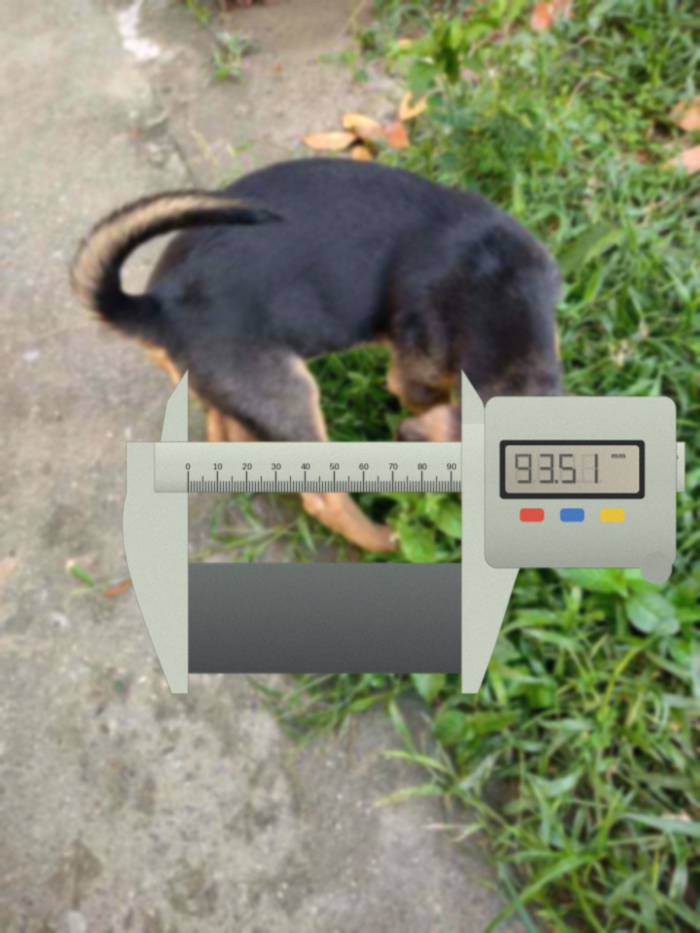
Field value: {"value": 93.51, "unit": "mm"}
